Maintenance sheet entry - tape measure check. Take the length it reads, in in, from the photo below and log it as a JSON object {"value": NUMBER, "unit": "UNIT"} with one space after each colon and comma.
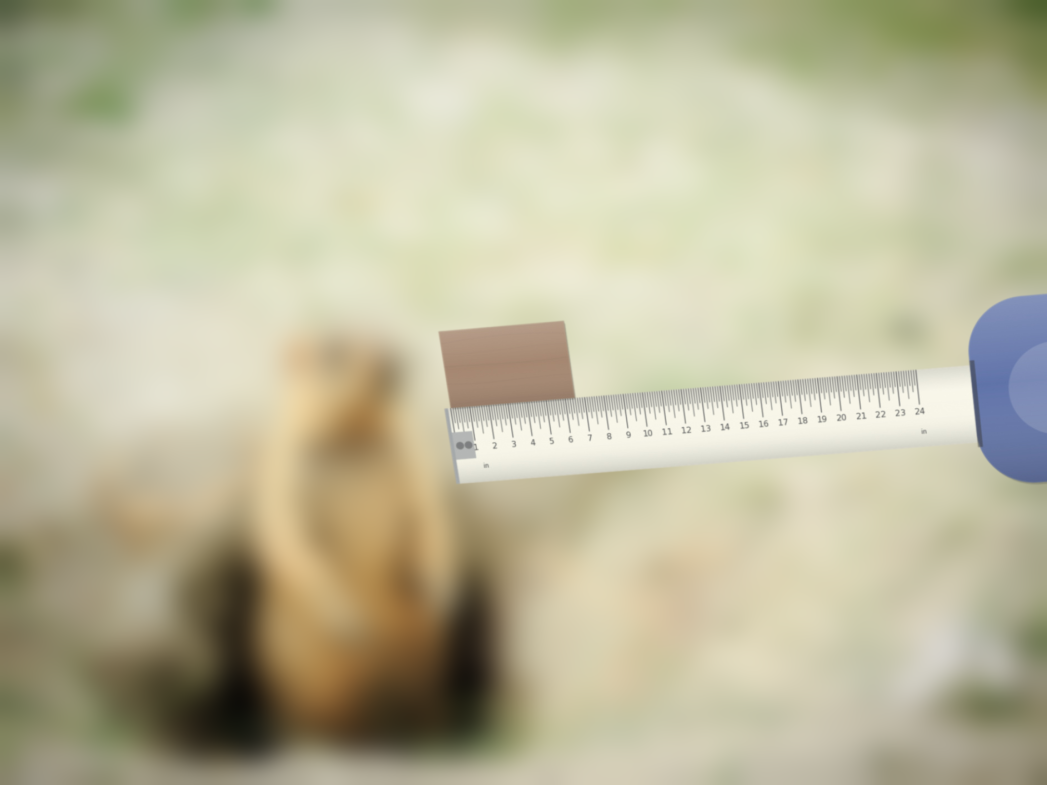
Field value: {"value": 6.5, "unit": "in"}
